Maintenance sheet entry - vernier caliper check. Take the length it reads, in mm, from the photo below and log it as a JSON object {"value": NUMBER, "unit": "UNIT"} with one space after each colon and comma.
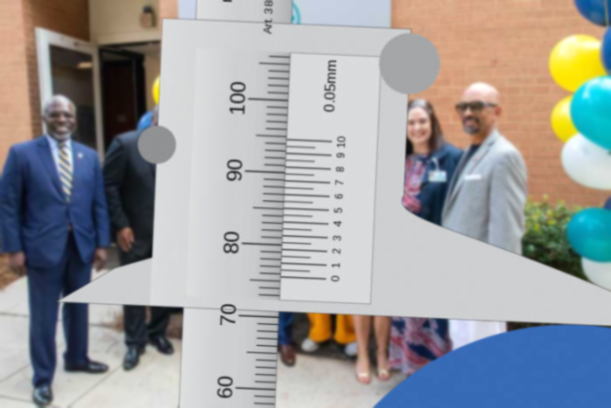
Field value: {"value": 75.6, "unit": "mm"}
